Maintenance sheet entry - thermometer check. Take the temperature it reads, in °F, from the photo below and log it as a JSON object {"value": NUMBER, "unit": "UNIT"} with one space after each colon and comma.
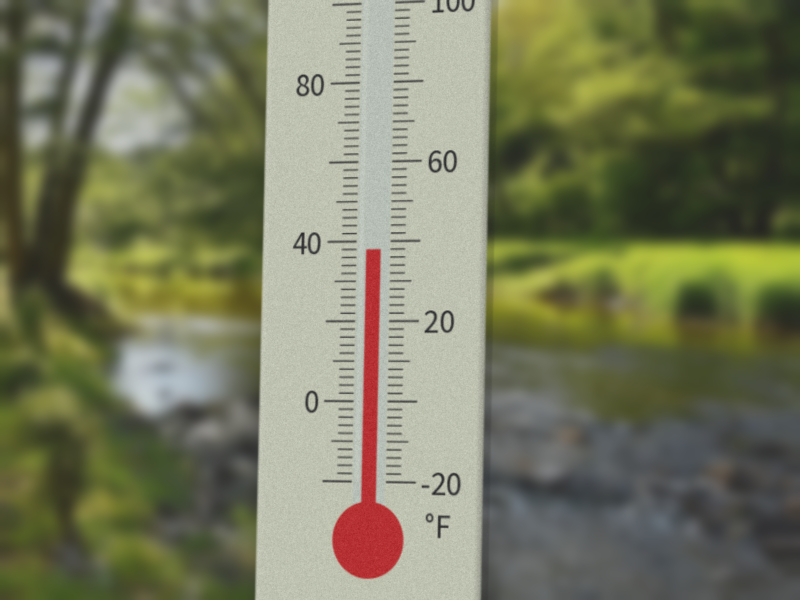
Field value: {"value": 38, "unit": "°F"}
